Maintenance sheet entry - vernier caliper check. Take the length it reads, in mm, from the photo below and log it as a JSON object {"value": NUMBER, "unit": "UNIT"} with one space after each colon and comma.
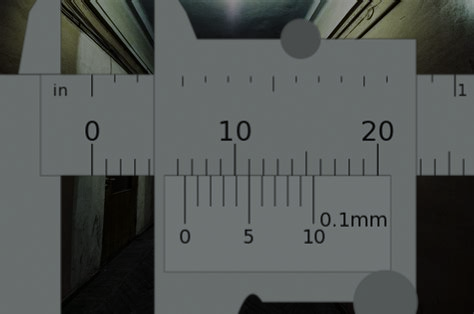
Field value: {"value": 6.5, "unit": "mm"}
